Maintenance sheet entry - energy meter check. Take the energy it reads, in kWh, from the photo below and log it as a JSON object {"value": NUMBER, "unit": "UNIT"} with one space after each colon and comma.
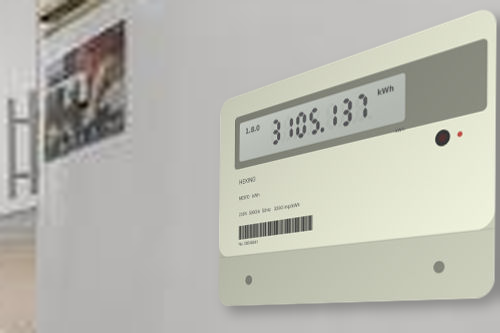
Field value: {"value": 3105.137, "unit": "kWh"}
